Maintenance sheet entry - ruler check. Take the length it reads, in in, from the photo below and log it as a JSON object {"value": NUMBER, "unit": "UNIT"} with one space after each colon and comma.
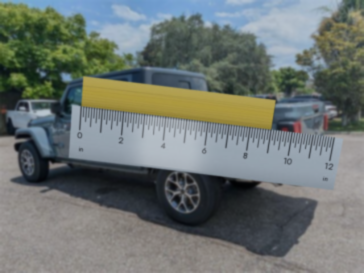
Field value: {"value": 9, "unit": "in"}
